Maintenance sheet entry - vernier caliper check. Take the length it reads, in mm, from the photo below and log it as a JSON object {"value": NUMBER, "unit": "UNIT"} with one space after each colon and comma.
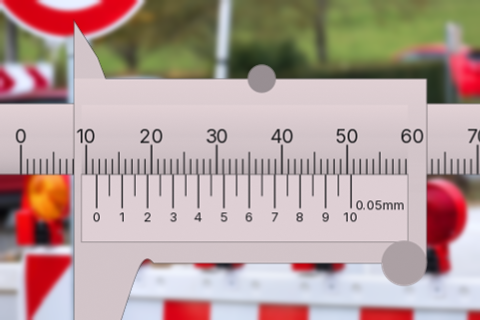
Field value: {"value": 11.6, "unit": "mm"}
